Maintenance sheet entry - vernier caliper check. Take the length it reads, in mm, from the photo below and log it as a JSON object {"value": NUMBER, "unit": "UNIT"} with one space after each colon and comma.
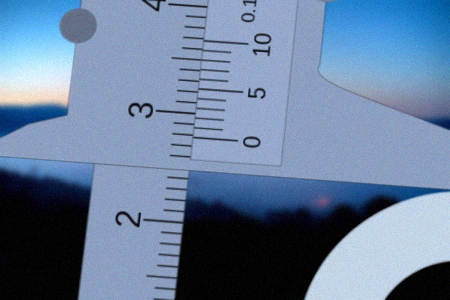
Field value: {"value": 27.8, "unit": "mm"}
